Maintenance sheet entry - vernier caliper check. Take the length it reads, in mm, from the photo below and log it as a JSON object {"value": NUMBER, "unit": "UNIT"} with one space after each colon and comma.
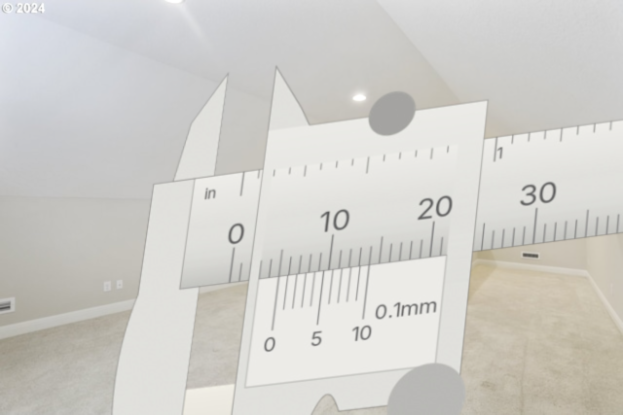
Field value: {"value": 5.0, "unit": "mm"}
